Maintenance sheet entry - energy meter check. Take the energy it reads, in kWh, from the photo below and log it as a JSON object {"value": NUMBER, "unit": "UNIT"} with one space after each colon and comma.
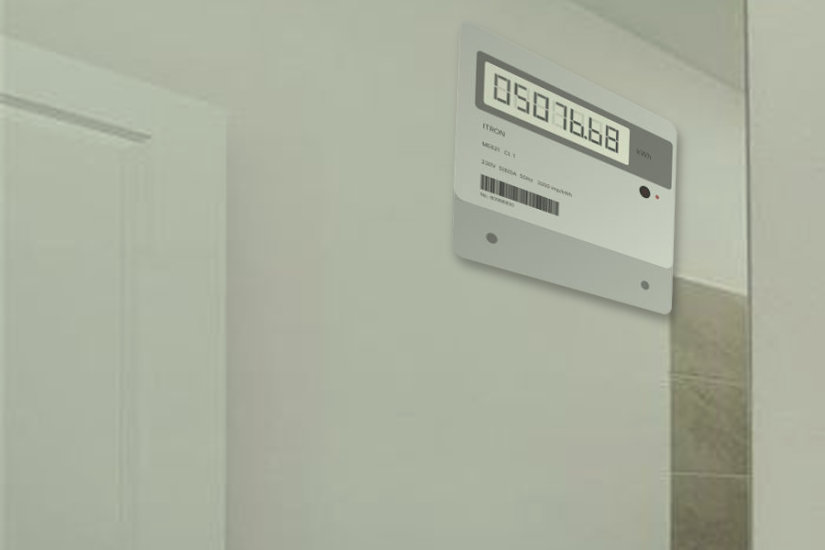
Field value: {"value": 5076.68, "unit": "kWh"}
